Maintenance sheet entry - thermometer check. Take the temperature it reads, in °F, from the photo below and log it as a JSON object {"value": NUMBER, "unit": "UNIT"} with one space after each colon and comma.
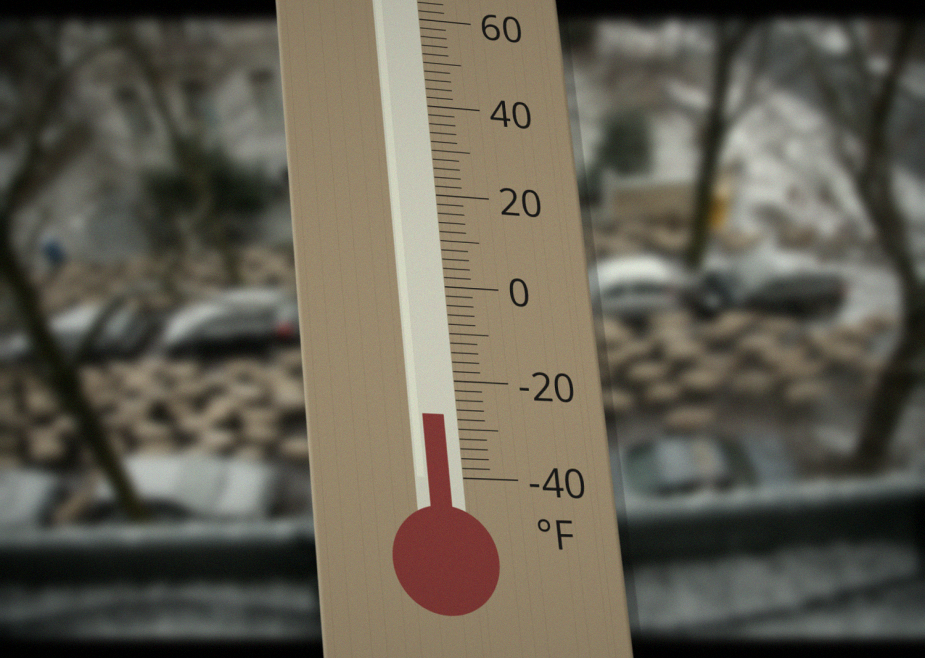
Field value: {"value": -27, "unit": "°F"}
